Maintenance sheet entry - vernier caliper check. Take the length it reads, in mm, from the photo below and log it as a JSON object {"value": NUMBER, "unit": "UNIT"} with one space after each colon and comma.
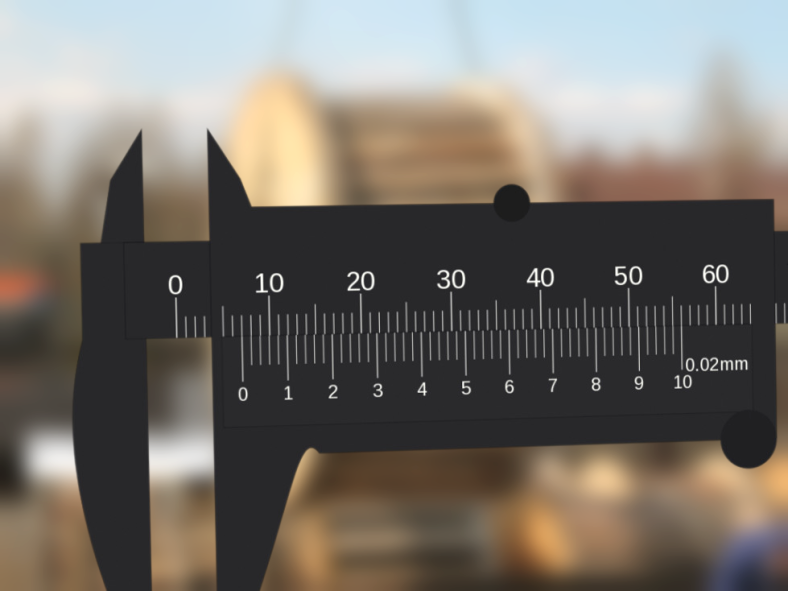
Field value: {"value": 7.0, "unit": "mm"}
